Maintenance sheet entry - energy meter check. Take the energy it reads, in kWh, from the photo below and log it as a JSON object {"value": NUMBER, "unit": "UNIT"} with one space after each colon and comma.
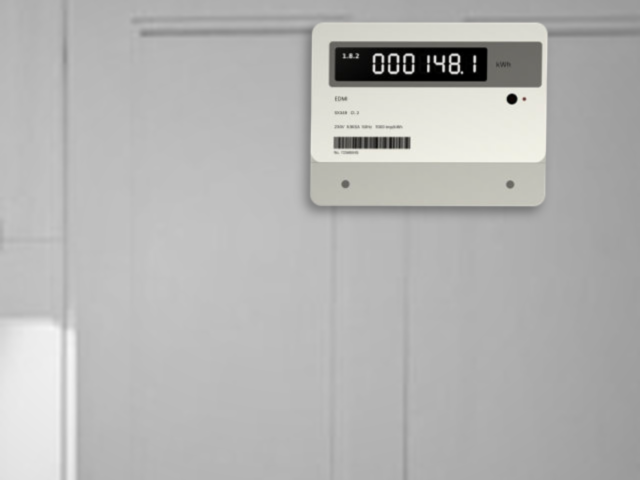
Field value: {"value": 148.1, "unit": "kWh"}
